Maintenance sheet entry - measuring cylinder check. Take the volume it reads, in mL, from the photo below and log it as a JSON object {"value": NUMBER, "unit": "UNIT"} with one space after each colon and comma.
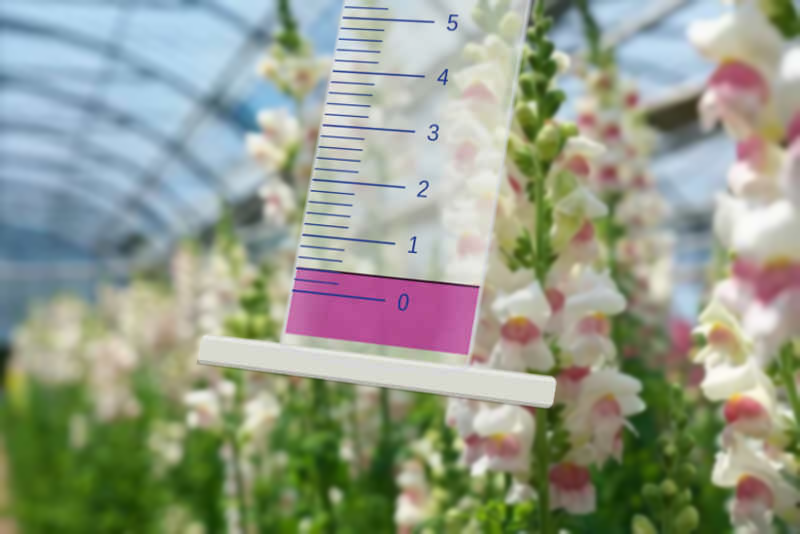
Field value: {"value": 0.4, "unit": "mL"}
